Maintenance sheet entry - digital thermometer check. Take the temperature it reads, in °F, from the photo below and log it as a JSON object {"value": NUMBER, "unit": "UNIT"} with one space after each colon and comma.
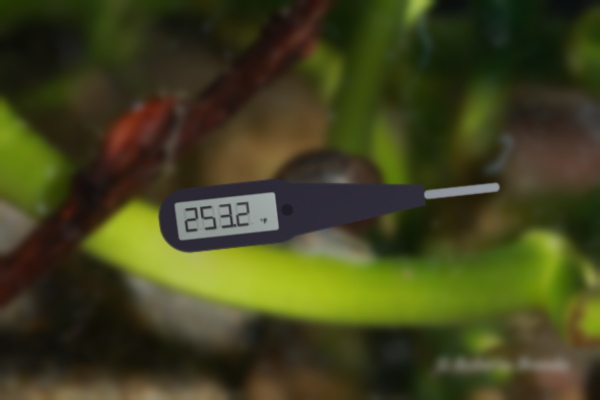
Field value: {"value": 253.2, "unit": "°F"}
